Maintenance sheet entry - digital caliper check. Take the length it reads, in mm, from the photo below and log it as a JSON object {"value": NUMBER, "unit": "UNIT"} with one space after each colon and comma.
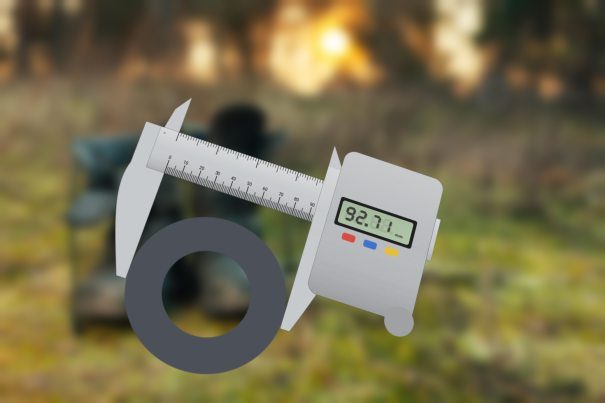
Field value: {"value": 92.71, "unit": "mm"}
